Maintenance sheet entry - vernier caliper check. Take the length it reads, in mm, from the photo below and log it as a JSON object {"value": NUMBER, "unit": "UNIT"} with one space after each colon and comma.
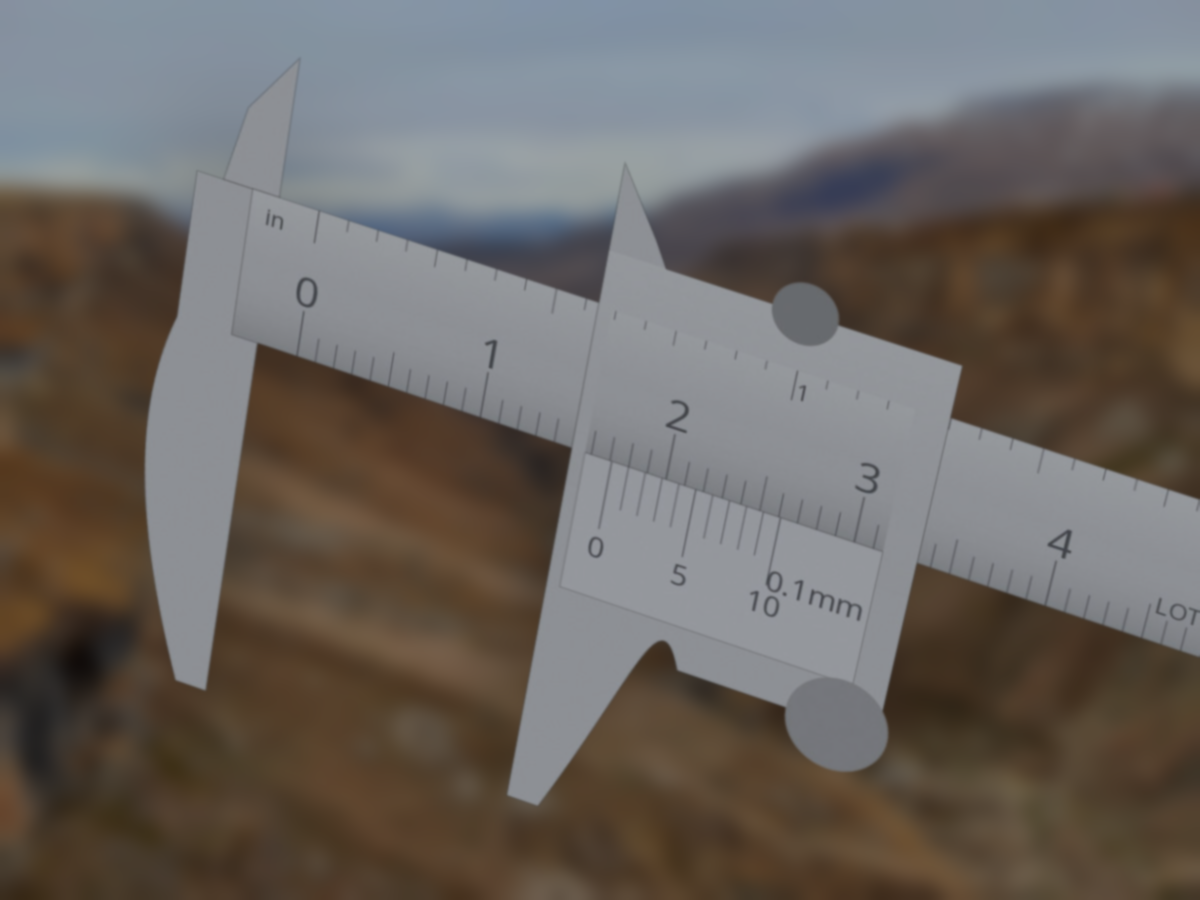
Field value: {"value": 17.1, "unit": "mm"}
